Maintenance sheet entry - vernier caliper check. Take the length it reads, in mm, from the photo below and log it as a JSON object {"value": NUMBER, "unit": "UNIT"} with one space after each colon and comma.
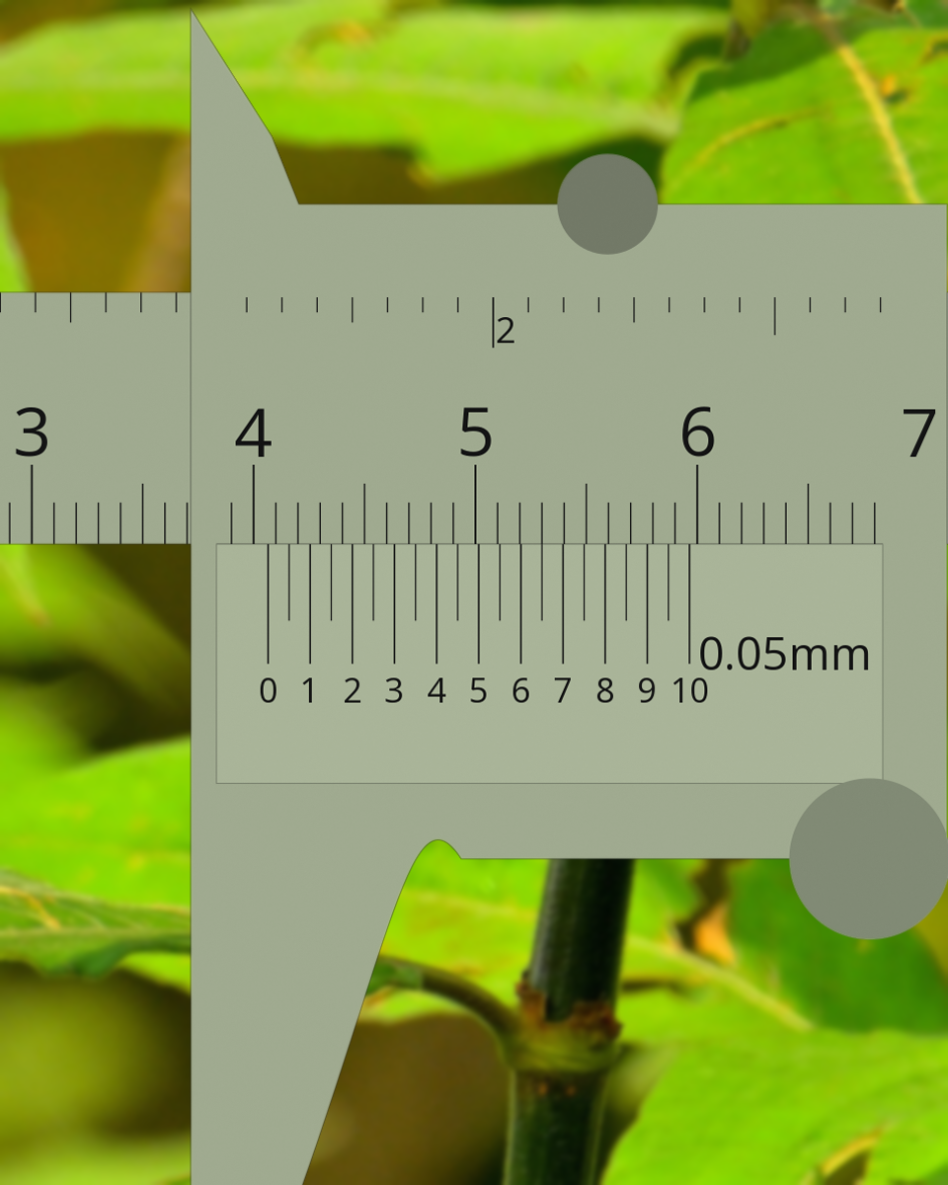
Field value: {"value": 40.65, "unit": "mm"}
